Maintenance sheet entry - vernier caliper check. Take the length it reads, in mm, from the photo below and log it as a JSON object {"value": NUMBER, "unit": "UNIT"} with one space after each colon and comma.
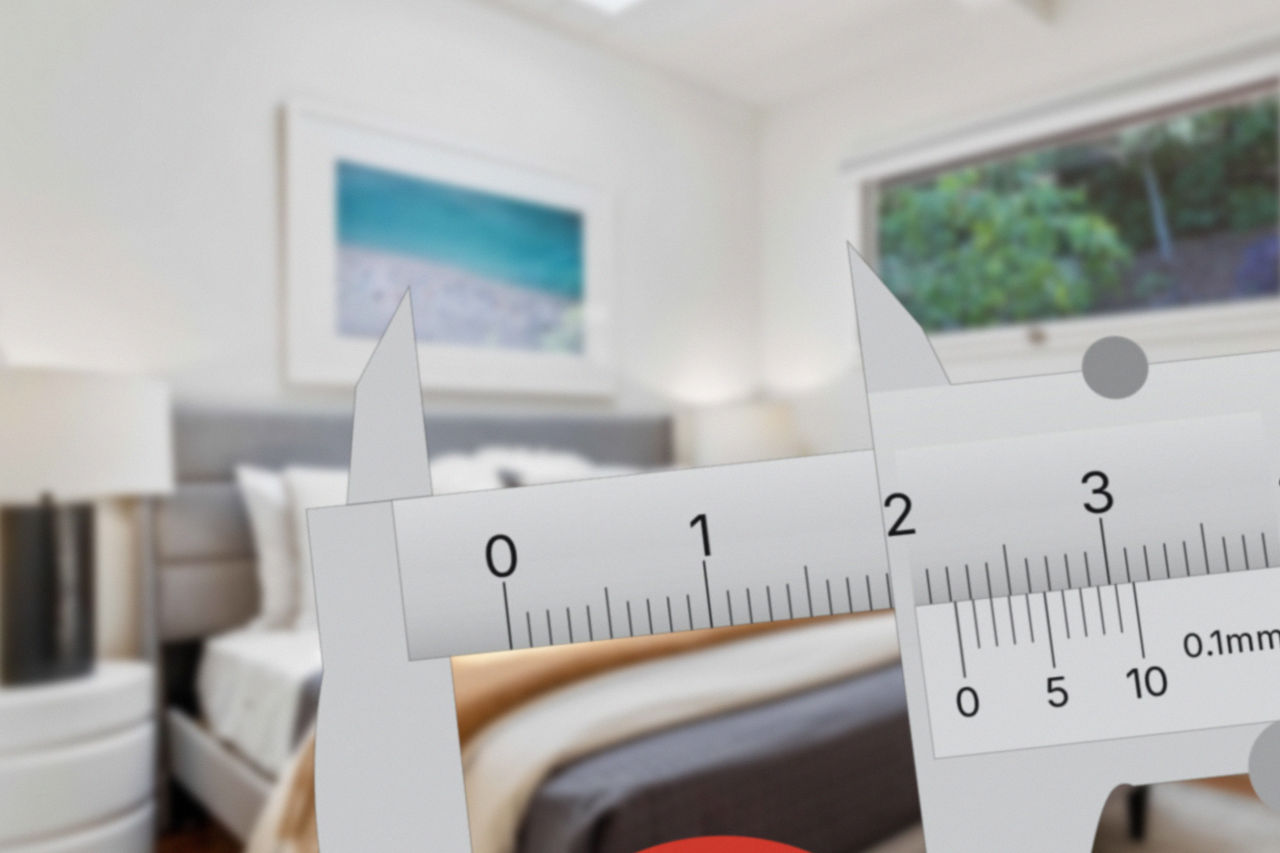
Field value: {"value": 22.2, "unit": "mm"}
